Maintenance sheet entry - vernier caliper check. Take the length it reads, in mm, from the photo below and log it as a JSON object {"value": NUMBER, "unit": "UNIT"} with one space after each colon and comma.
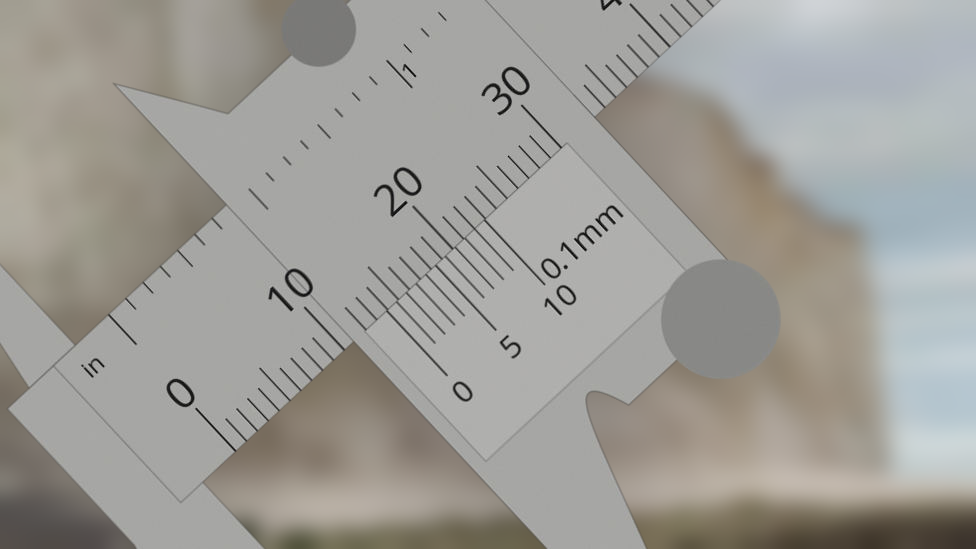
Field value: {"value": 13.9, "unit": "mm"}
